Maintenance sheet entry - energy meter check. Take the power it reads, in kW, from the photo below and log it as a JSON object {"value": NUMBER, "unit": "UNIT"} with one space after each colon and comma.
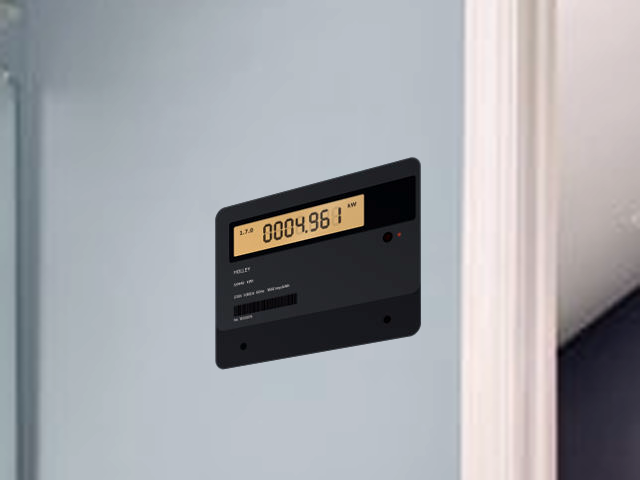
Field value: {"value": 4.961, "unit": "kW"}
